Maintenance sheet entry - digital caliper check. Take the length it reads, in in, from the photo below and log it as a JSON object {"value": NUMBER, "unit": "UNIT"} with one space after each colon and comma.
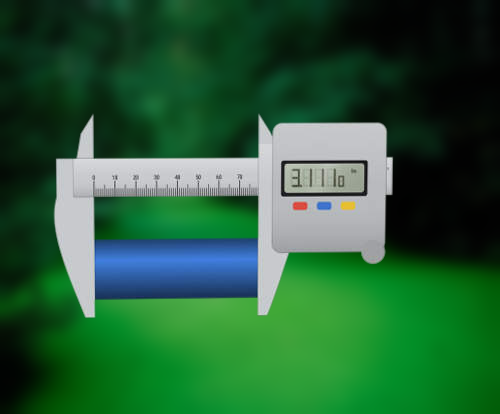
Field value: {"value": 3.1110, "unit": "in"}
